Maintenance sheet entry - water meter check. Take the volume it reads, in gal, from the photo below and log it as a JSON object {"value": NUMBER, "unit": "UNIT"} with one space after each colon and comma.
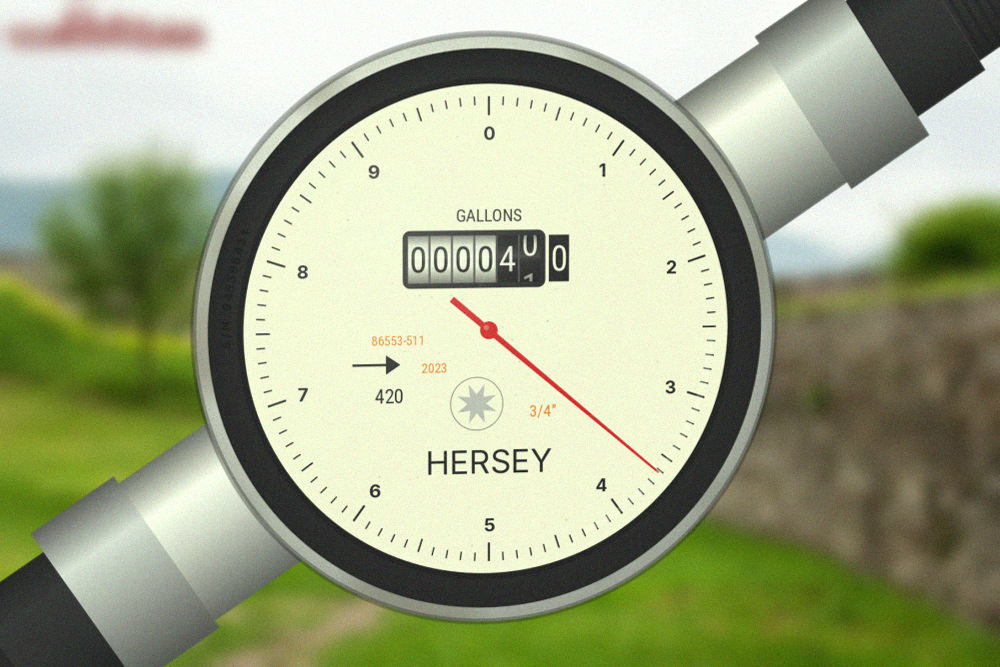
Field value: {"value": 403.6, "unit": "gal"}
